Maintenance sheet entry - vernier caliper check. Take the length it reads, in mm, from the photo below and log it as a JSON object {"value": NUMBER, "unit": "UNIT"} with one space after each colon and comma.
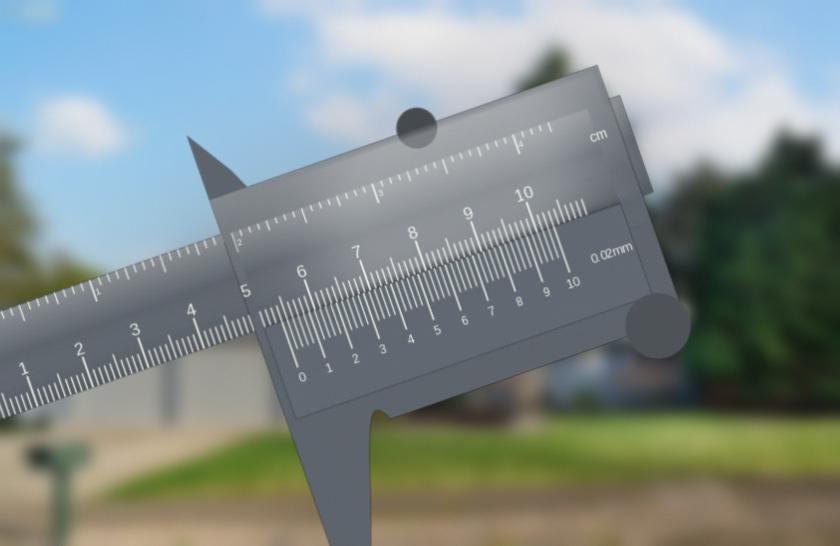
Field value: {"value": 54.0, "unit": "mm"}
